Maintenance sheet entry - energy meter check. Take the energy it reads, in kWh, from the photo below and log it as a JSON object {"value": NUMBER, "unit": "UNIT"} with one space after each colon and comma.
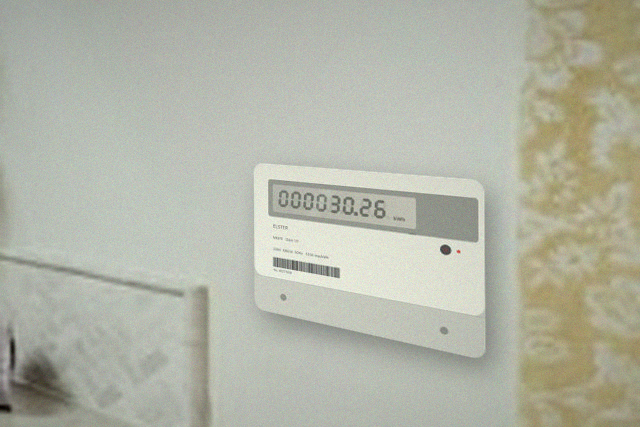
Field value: {"value": 30.26, "unit": "kWh"}
